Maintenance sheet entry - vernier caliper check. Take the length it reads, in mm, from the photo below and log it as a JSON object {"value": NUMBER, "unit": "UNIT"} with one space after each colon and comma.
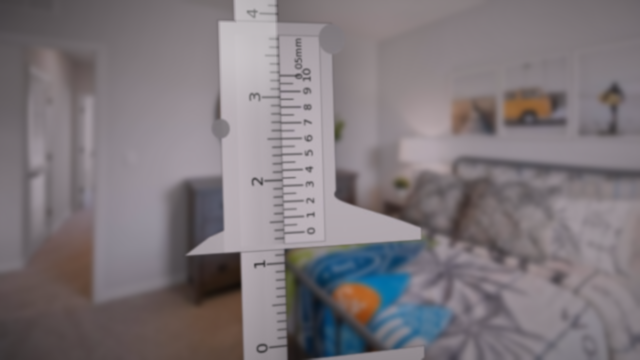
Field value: {"value": 13.6, "unit": "mm"}
